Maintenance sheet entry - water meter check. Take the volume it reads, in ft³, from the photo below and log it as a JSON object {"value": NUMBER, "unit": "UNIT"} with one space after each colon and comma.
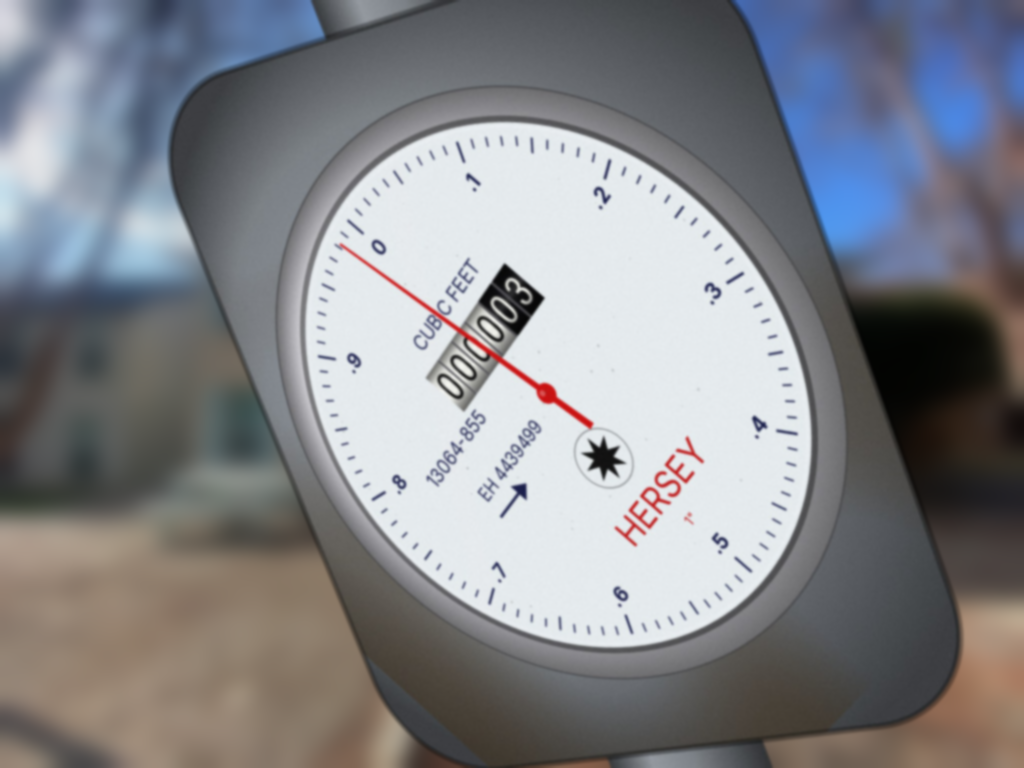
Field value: {"value": 2.98, "unit": "ft³"}
